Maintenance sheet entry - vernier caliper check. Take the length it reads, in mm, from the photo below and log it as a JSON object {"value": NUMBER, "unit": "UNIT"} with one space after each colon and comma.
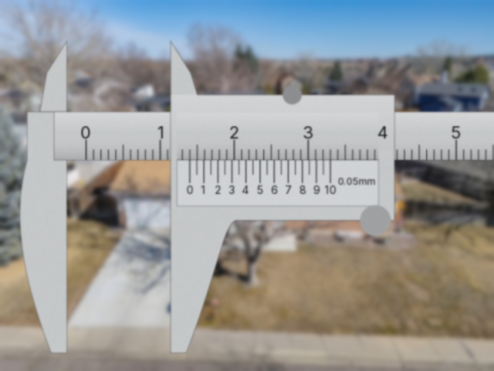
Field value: {"value": 14.0, "unit": "mm"}
